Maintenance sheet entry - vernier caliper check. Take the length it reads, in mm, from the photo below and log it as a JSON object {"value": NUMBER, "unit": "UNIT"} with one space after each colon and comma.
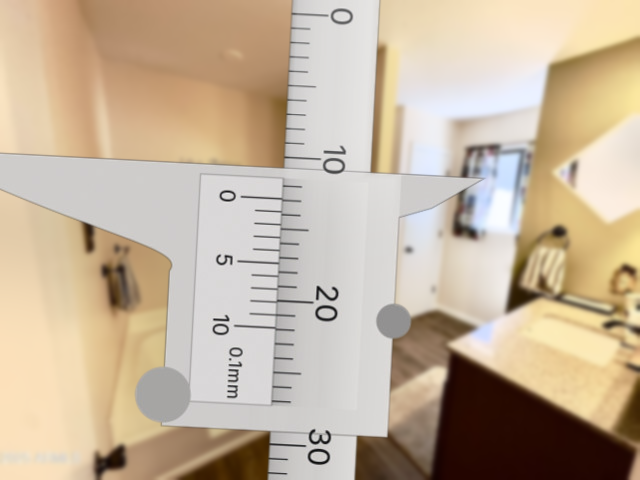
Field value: {"value": 12.9, "unit": "mm"}
